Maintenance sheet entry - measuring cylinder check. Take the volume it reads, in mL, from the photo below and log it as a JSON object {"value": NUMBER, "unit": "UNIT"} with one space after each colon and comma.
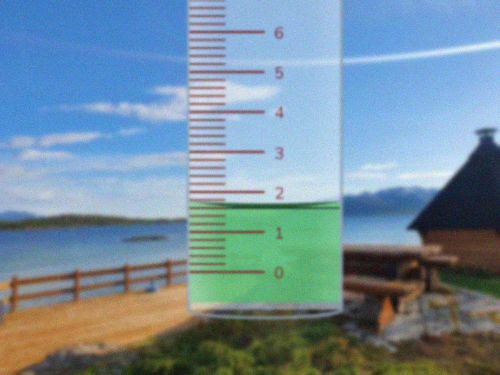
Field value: {"value": 1.6, "unit": "mL"}
